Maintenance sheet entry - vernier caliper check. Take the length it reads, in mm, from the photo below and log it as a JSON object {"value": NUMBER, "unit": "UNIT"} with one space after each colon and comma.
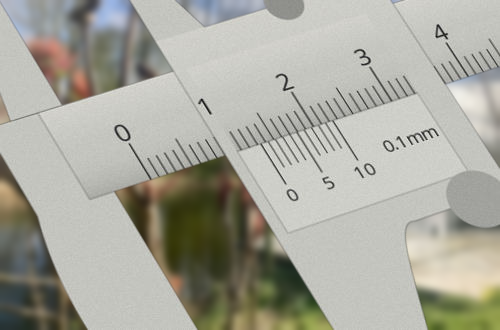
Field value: {"value": 13.4, "unit": "mm"}
